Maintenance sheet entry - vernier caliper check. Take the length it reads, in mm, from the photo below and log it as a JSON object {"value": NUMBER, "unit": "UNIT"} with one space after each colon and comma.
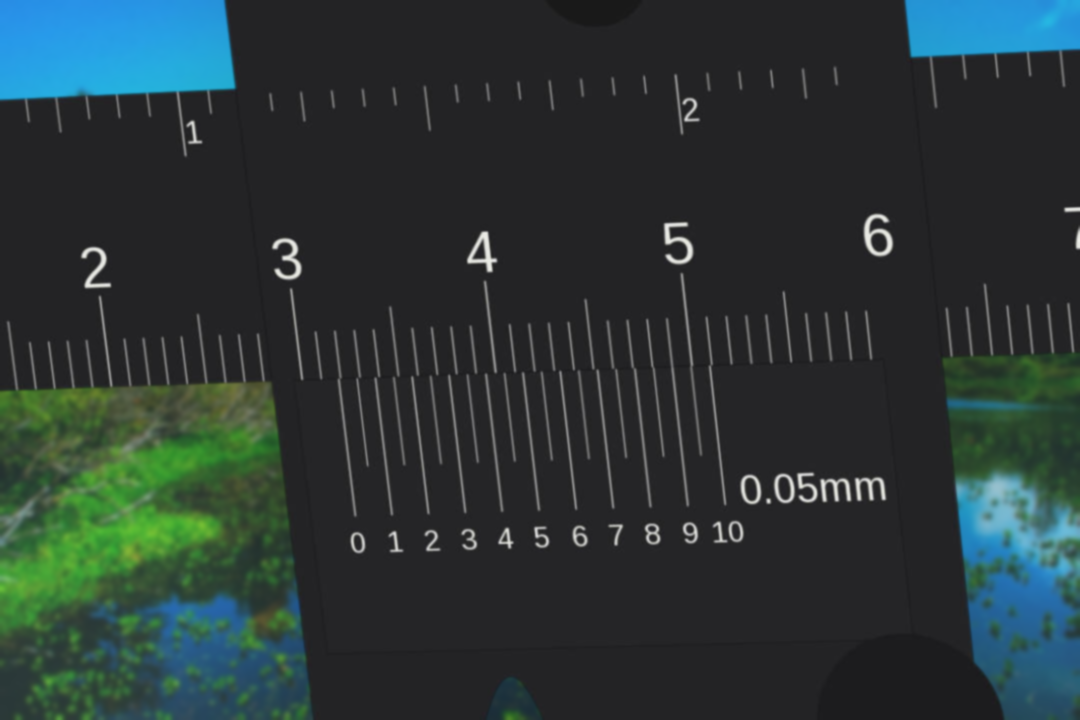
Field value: {"value": 31.9, "unit": "mm"}
